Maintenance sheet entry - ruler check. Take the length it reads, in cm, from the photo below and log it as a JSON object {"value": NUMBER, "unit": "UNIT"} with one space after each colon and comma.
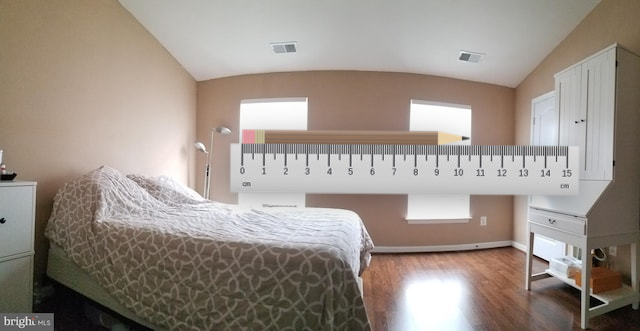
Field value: {"value": 10.5, "unit": "cm"}
